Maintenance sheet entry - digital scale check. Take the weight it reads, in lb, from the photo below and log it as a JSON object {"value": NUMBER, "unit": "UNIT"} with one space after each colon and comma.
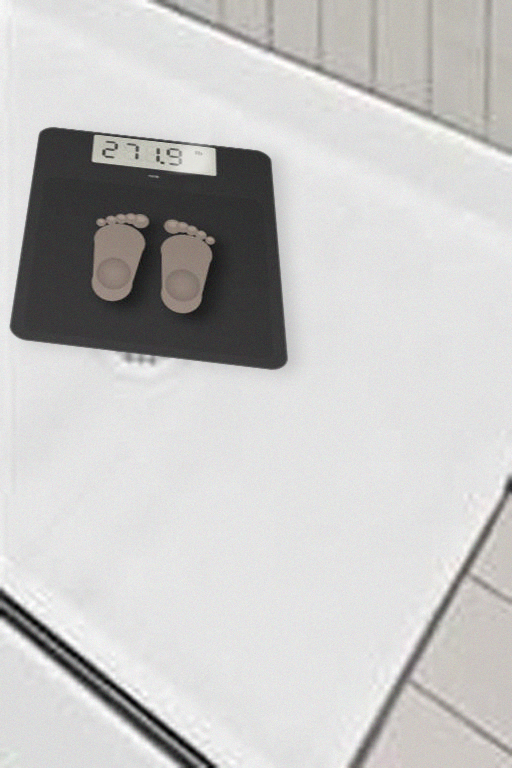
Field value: {"value": 271.9, "unit": "lb"}
